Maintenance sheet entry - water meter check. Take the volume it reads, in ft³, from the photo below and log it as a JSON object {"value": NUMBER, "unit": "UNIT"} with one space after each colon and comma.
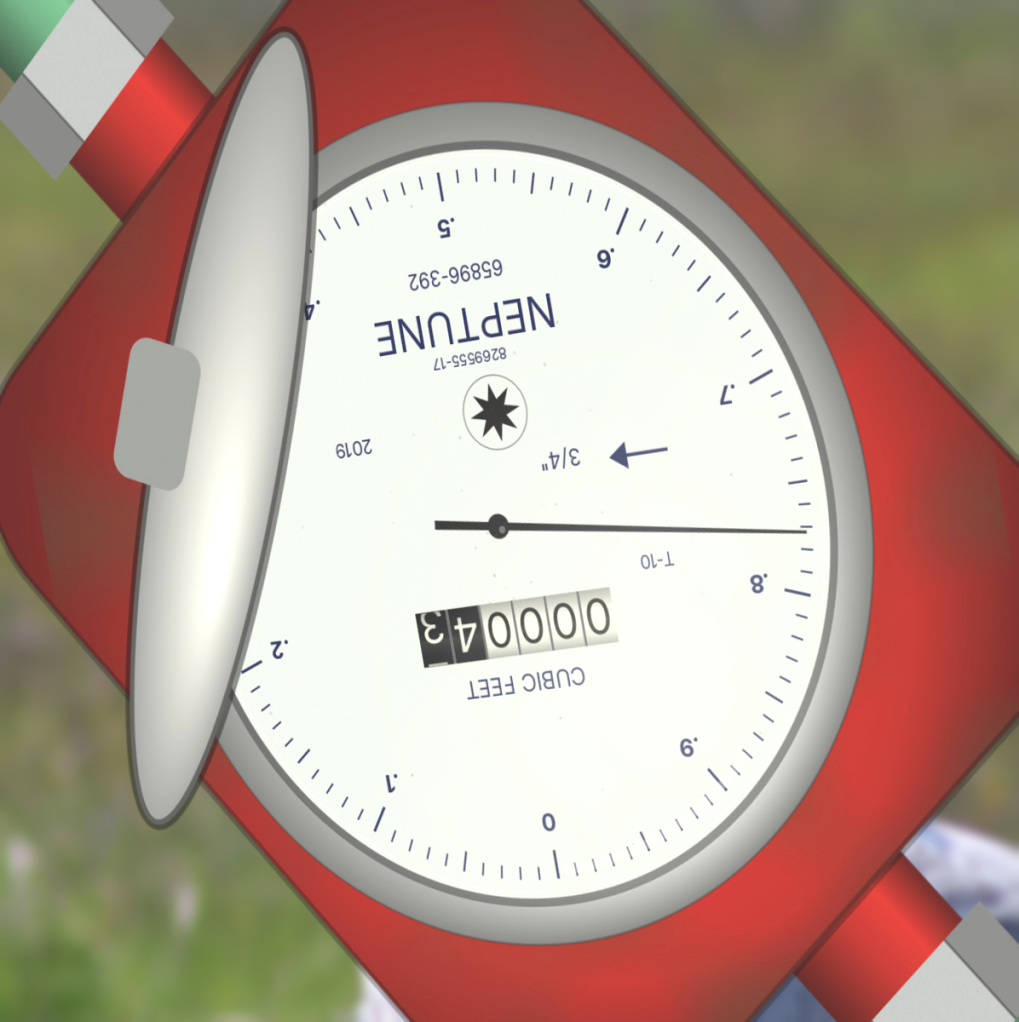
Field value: {"value": 42.77, "unit": "ft³"}
